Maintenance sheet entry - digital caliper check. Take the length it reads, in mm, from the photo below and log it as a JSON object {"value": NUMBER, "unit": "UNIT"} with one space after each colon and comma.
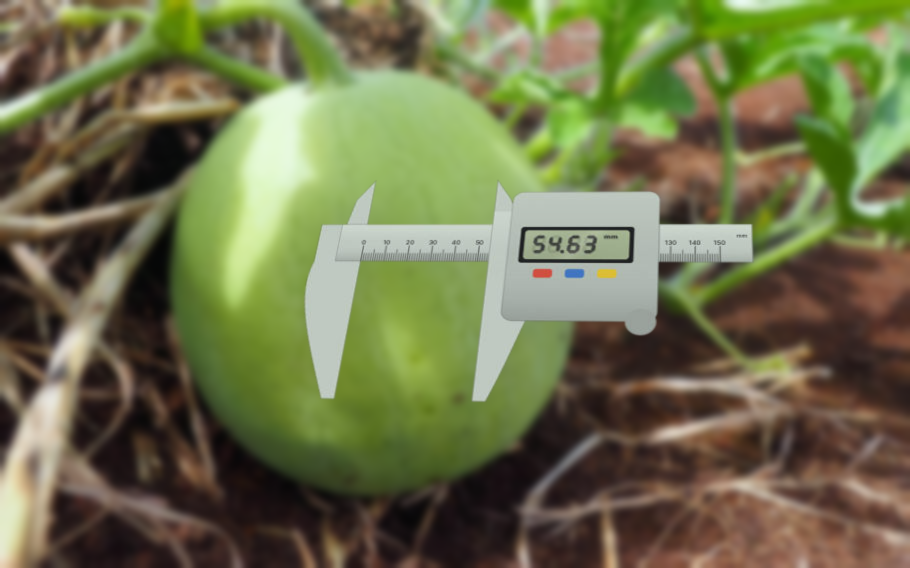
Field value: {"value": 54.63, "unit": "mm"}
